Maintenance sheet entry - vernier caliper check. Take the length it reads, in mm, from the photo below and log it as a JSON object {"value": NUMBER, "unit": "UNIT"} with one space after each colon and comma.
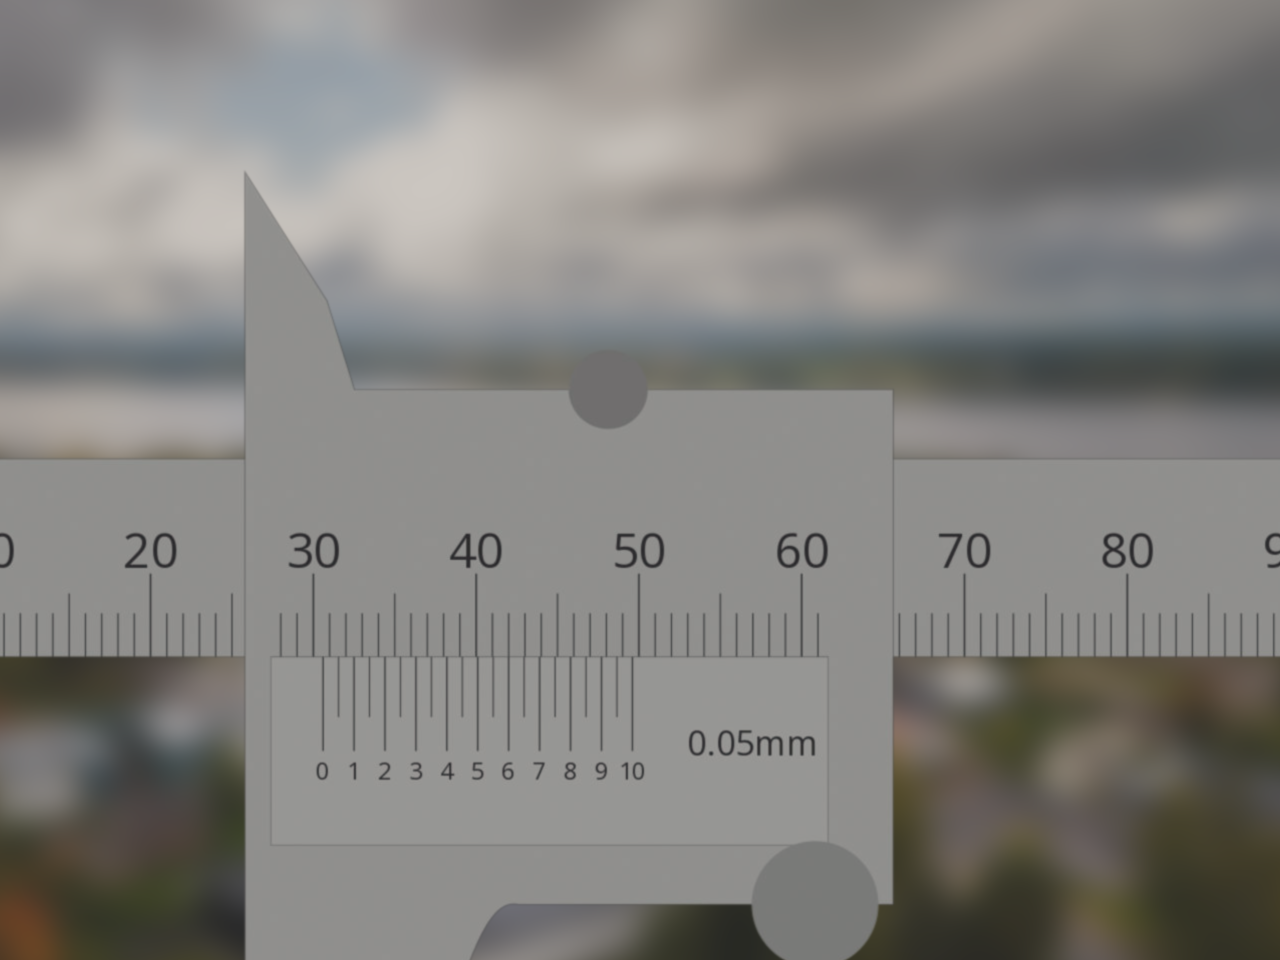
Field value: {"value": 30.6, "unit": "mm"}
